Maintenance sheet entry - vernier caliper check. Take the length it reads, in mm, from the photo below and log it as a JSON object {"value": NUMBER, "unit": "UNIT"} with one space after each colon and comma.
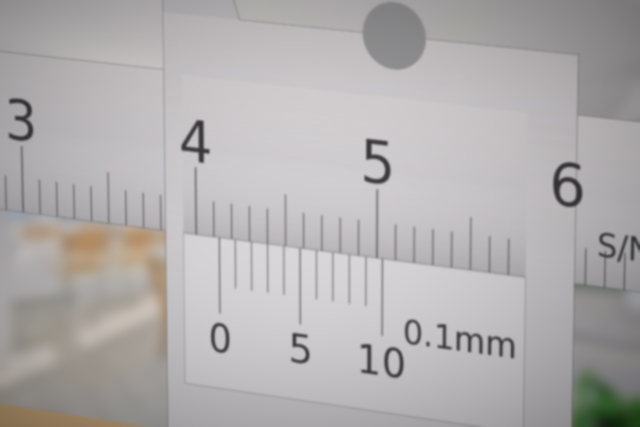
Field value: {"value": 41.3, "unit": "mm"}
